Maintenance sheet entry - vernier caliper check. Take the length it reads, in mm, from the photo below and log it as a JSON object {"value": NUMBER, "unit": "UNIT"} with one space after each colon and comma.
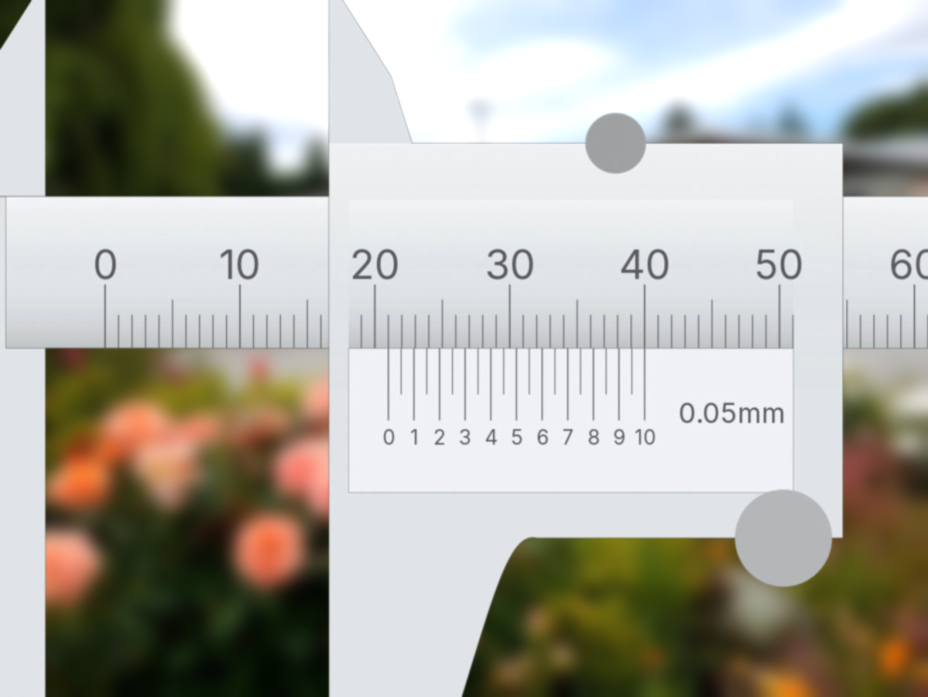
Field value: {"value": 21.0, "unit": "mm"}
